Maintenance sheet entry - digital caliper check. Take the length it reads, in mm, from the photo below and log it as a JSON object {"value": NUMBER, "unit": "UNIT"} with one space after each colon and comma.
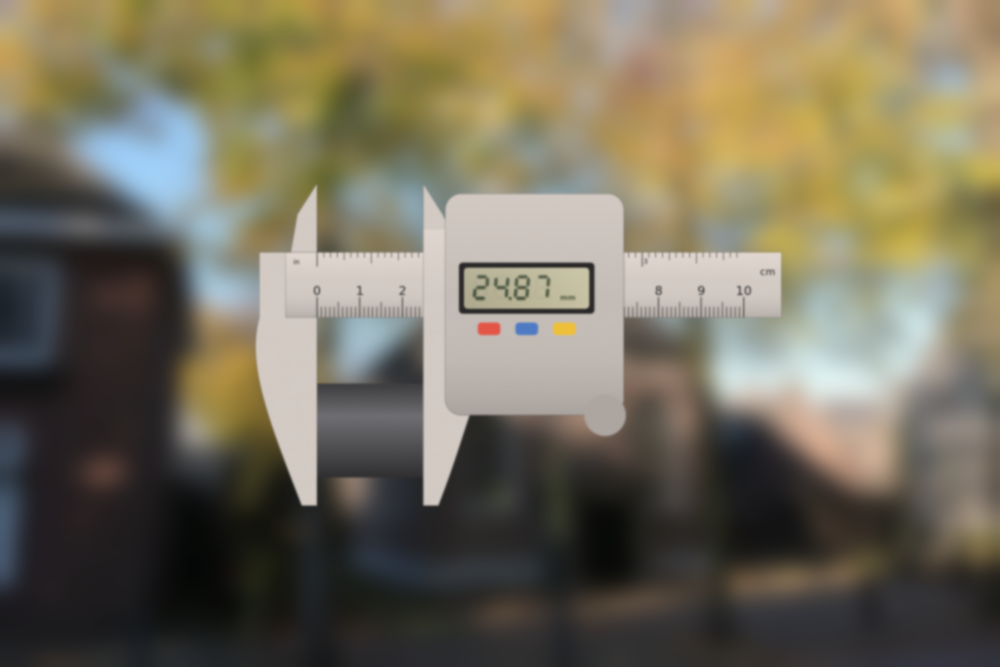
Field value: {"value": 24.87, "unit": "mm"}
